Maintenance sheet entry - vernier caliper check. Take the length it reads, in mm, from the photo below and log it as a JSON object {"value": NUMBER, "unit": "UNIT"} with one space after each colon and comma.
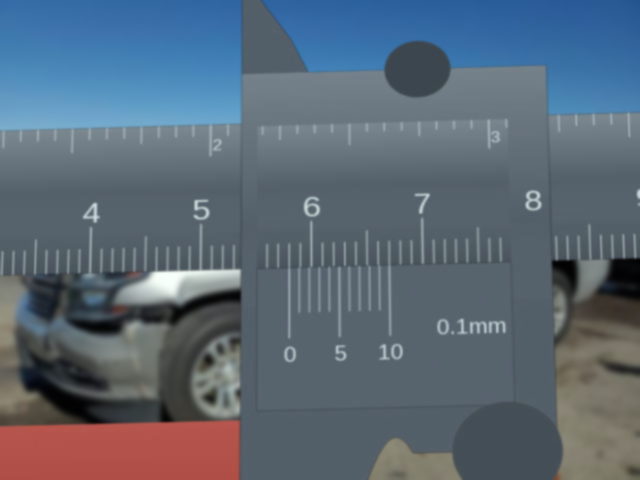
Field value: {"value": 58.0, "unit": "mm"}
